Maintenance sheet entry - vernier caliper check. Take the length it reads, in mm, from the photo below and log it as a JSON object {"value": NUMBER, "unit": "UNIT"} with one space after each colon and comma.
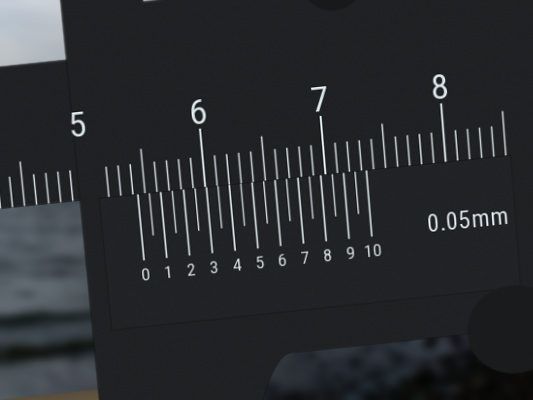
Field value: {"value": 54.4, "unit": "mm"}
